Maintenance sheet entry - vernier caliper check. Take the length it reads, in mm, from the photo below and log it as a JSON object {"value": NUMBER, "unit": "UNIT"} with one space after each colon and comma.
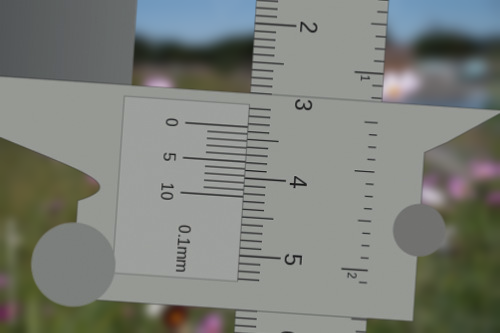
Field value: {"value": 33.4, "unit": "mm"}
